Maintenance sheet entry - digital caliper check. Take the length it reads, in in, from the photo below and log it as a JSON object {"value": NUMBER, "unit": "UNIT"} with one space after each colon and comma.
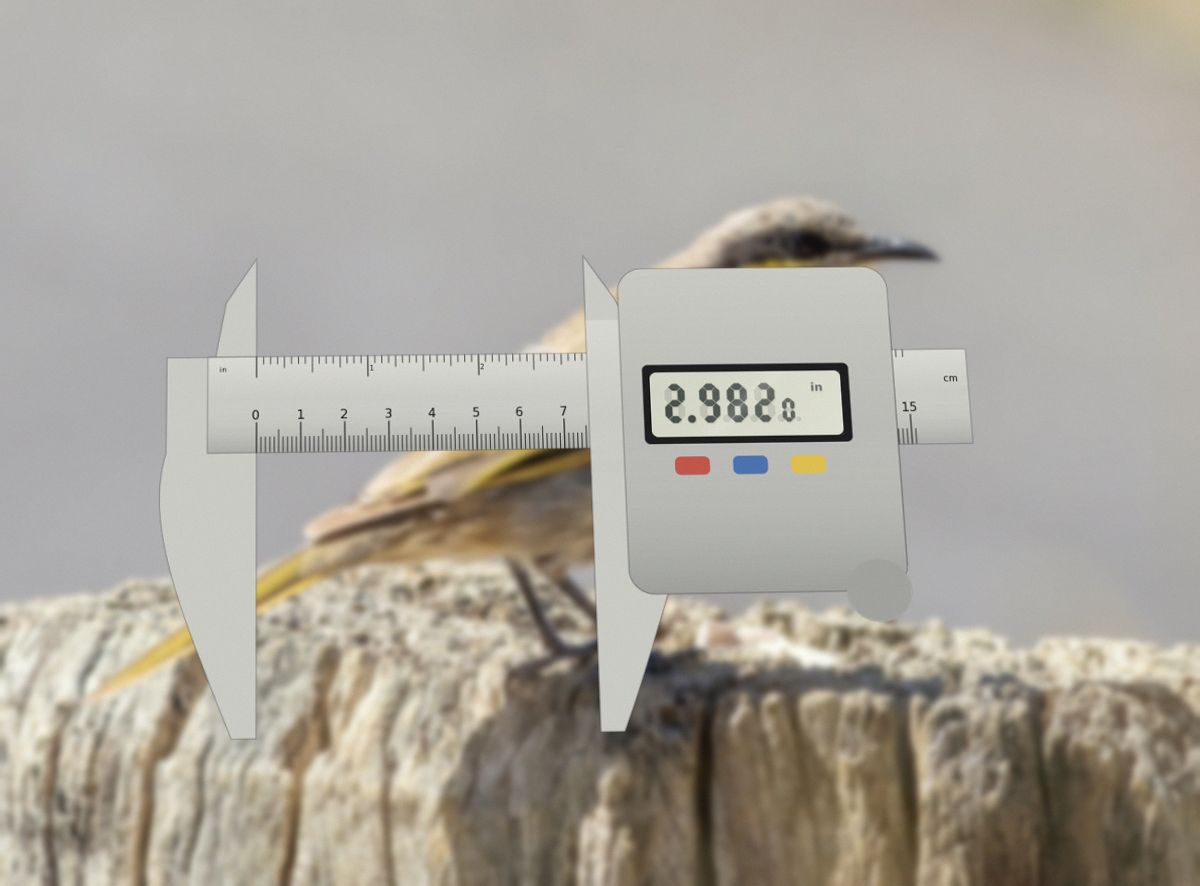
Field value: {"value": 2.9820, "unit": "in"}
